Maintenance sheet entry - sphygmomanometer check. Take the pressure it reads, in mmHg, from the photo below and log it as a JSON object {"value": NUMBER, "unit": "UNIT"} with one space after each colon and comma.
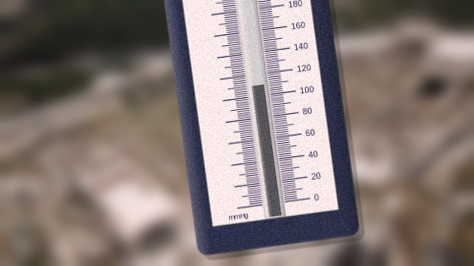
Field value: {"value": 110, "unit": "mmHg"}
